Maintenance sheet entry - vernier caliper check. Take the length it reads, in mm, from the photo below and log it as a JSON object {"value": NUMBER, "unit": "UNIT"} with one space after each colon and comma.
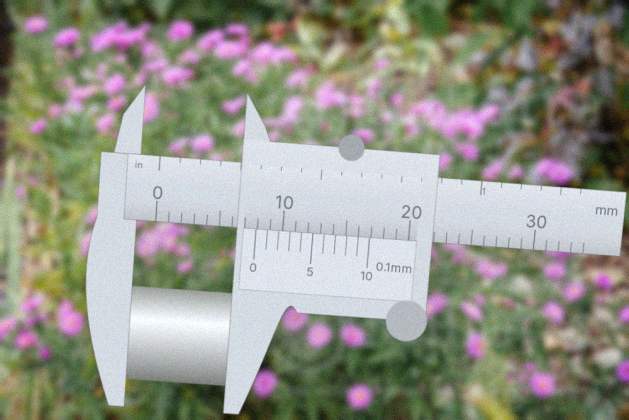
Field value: {"value": 7.9, "unit": "mm"}
